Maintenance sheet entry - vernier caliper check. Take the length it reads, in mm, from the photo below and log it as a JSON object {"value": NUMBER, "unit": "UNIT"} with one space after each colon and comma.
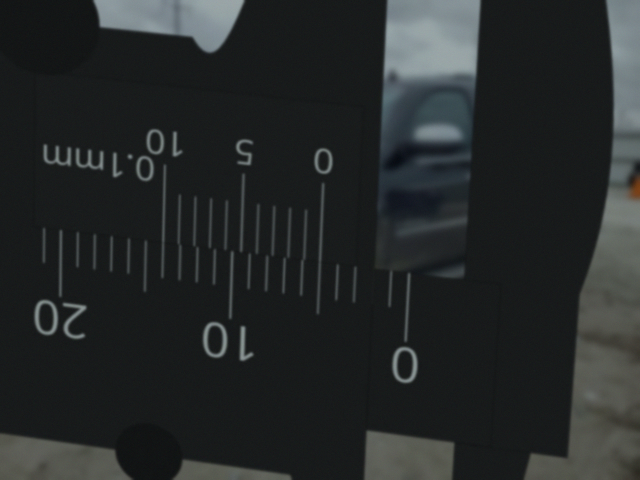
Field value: {"value": 5.0, "unit": "mm"}
